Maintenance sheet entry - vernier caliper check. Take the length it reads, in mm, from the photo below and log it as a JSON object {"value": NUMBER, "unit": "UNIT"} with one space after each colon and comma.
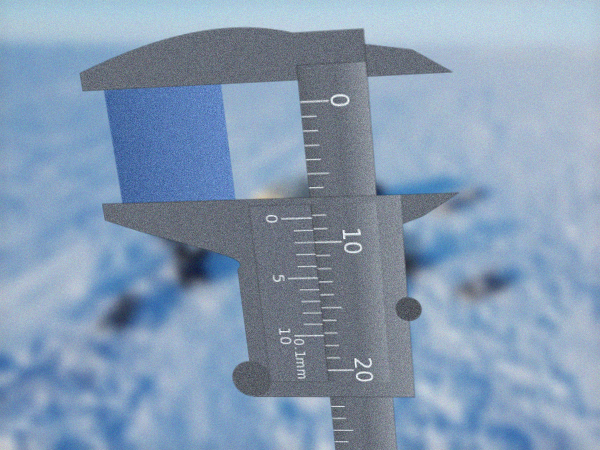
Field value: {"value": 8.2, "unit": "mm"}
